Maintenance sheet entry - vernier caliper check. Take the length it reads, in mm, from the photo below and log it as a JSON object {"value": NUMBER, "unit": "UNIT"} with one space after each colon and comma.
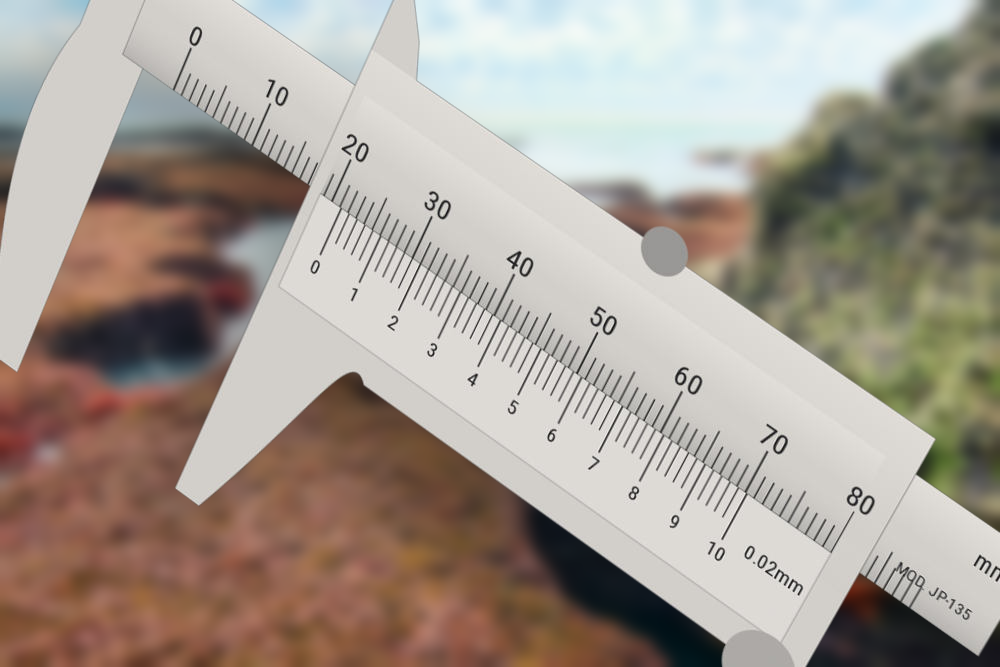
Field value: {"value": 21.2, "unit": "mm"}
